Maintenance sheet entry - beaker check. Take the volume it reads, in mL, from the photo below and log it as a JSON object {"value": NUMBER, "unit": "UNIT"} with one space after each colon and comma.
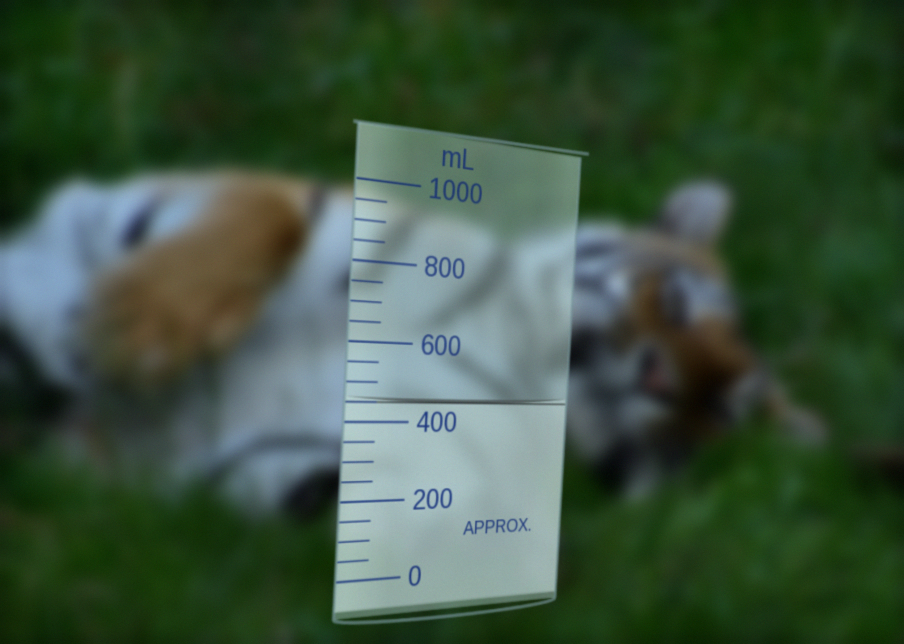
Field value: {"value": 450, "unit": "mL"}
